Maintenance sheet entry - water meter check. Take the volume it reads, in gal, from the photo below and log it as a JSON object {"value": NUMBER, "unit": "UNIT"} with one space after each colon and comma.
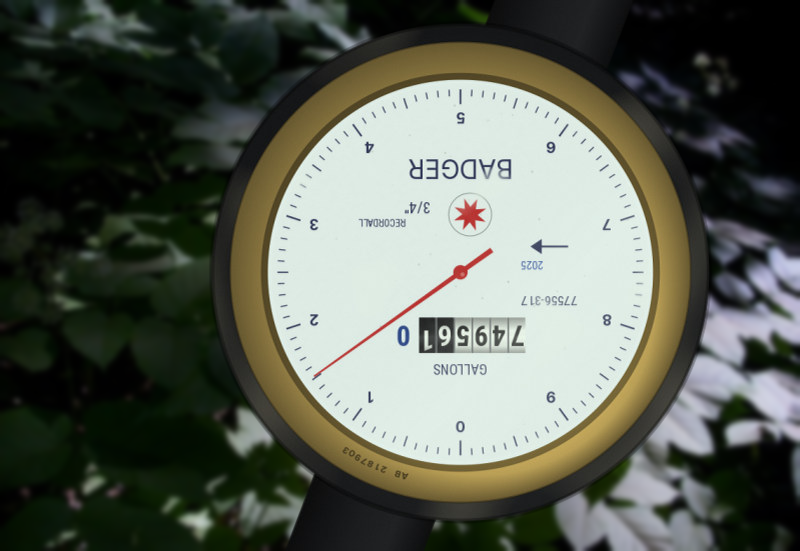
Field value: {"value": 7495611.5, "unit": "gal"}
